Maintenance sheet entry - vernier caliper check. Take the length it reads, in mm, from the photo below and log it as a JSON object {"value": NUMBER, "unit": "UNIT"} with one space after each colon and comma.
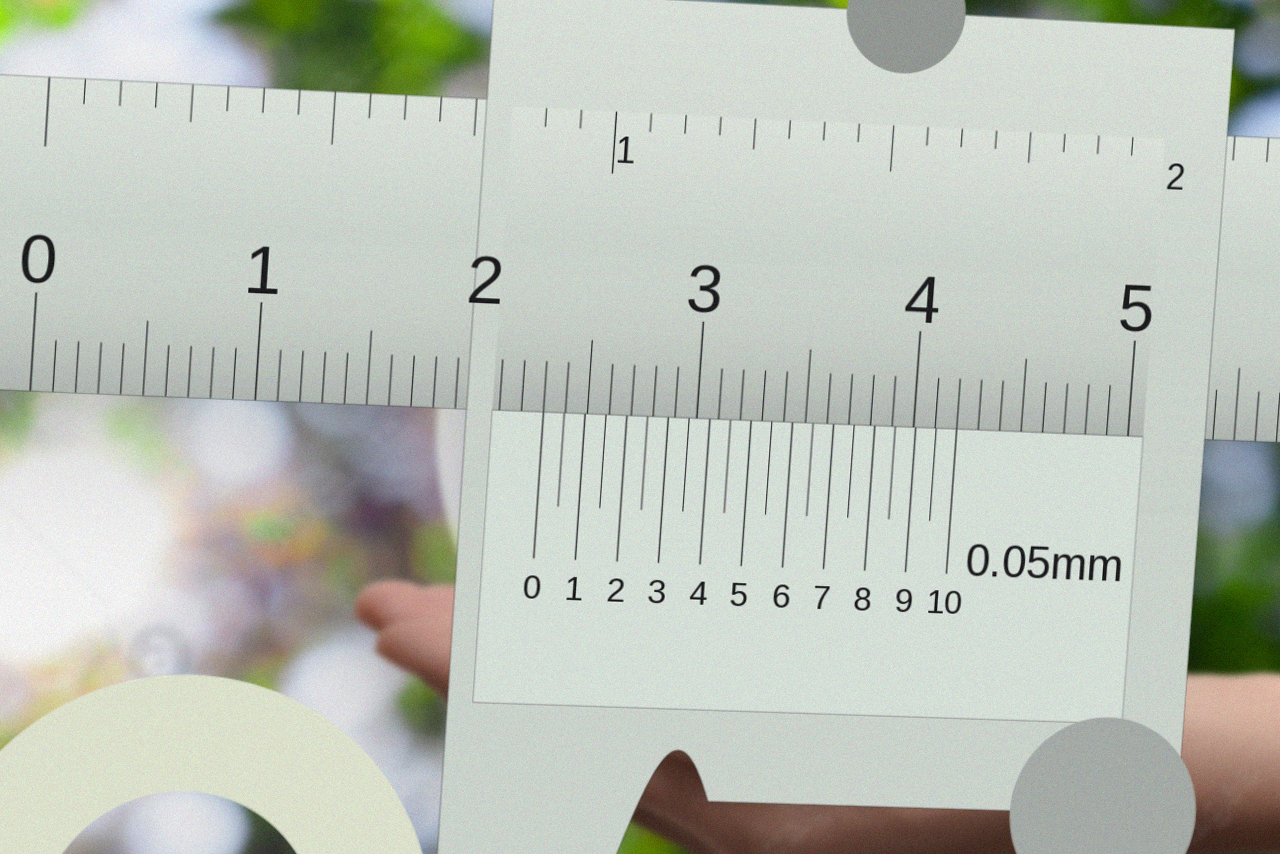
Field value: {"value": 23.0, "unit": "mm"}
